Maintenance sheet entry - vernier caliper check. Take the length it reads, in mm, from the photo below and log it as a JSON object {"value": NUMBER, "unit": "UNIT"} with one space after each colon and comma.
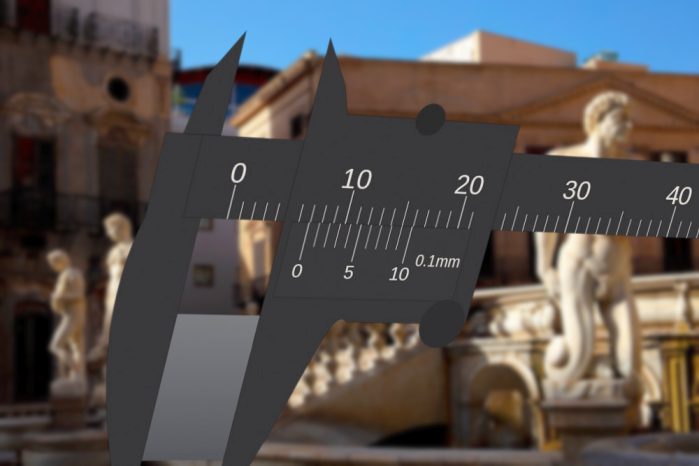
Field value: {"value": 6.9, "unit": "mm"}
